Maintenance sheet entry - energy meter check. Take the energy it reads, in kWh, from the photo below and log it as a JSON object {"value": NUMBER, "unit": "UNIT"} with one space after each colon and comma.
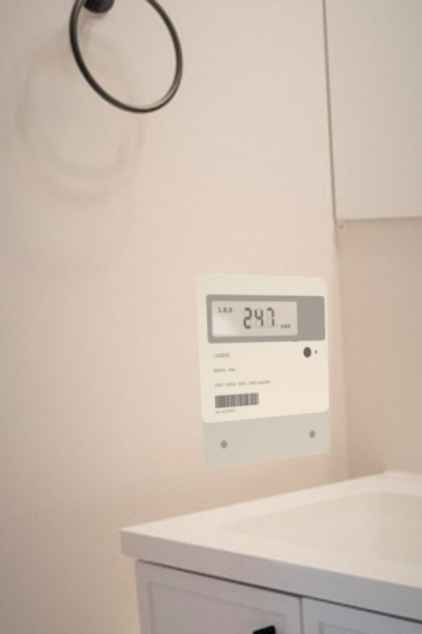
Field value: {"value": 247, "unit": "kWh"}
